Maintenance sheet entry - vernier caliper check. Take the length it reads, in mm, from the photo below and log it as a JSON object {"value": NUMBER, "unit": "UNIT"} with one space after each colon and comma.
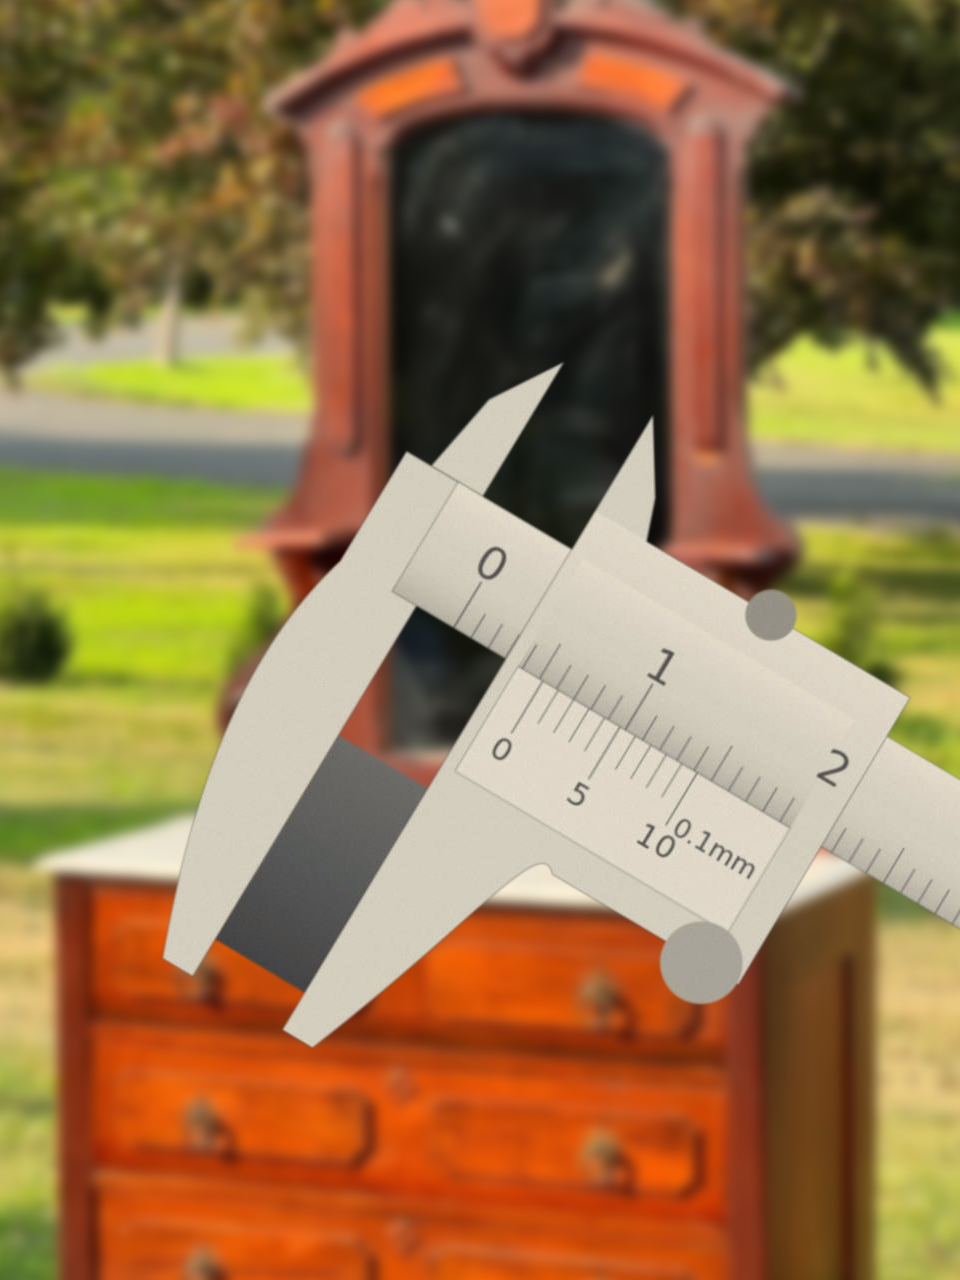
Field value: {"value": 5.2, "unit": "mm"}
